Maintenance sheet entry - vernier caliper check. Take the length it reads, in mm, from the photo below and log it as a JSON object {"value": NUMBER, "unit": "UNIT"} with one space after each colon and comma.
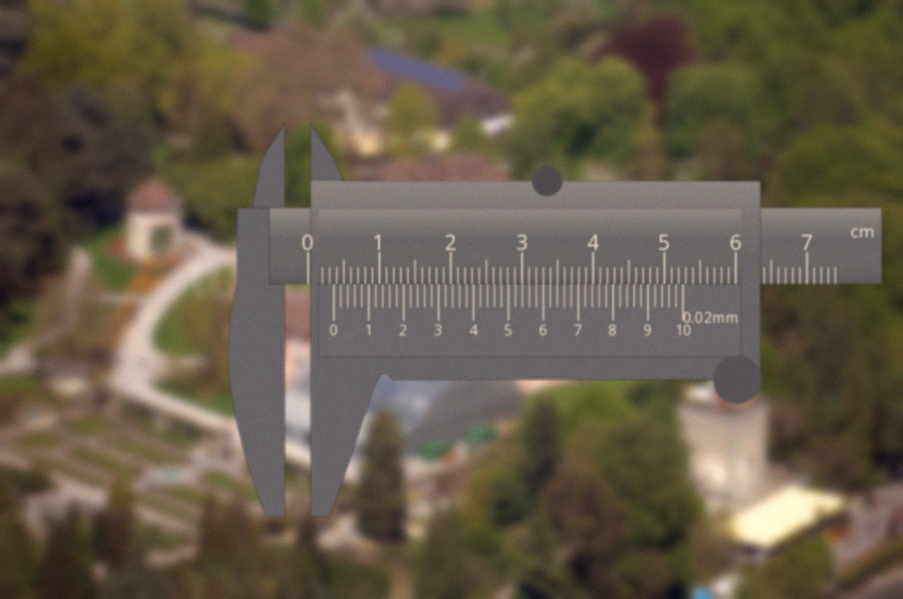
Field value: {"value": 3.6, "unit": "mm"}
